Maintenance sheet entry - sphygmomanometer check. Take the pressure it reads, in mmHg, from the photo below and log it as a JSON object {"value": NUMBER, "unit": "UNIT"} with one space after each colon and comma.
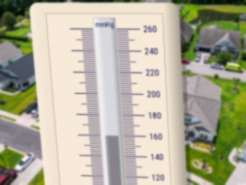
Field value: {"value": 160, "unit": "mmHg"}
